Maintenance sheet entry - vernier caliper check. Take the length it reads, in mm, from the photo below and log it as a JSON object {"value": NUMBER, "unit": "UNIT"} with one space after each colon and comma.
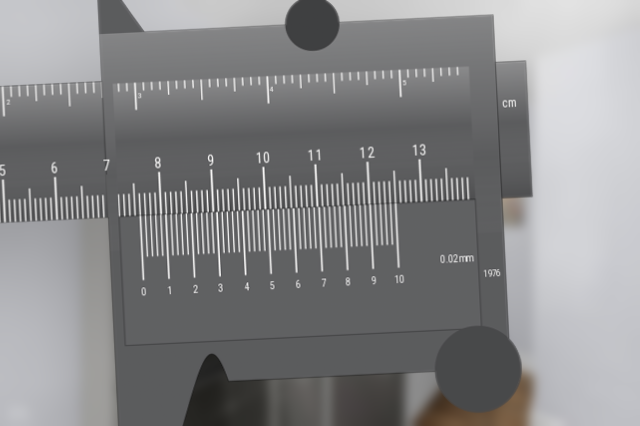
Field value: {"value": 76.0, "unit": "mm"}
